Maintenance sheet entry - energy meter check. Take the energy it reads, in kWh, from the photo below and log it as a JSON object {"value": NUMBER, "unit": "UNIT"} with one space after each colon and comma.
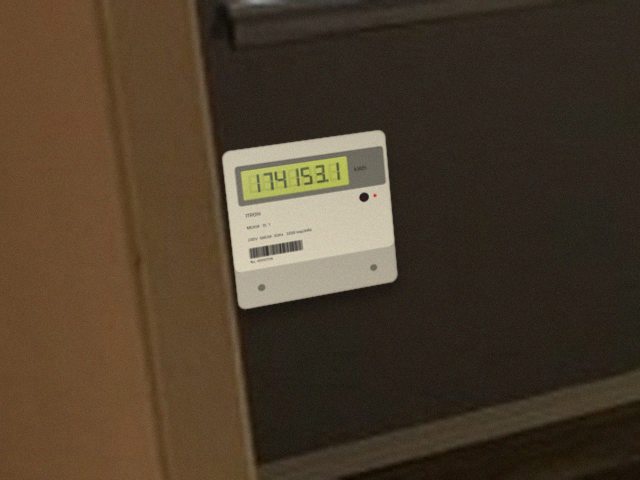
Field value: {"value": 174153.1, "unit": "kWh"}
